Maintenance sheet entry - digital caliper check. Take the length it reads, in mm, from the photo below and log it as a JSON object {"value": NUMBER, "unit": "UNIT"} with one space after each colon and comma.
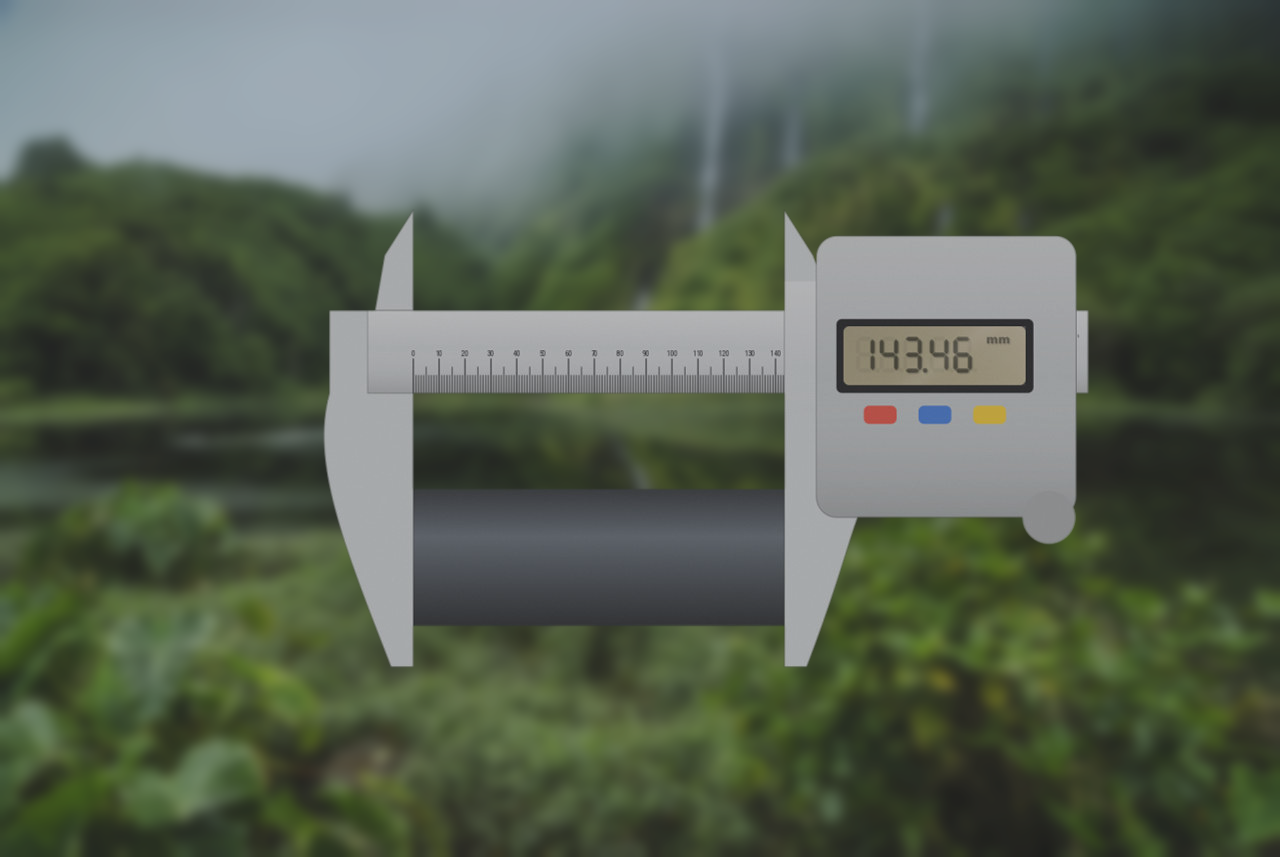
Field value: {"value": 143.46, "unit": "mm"}
